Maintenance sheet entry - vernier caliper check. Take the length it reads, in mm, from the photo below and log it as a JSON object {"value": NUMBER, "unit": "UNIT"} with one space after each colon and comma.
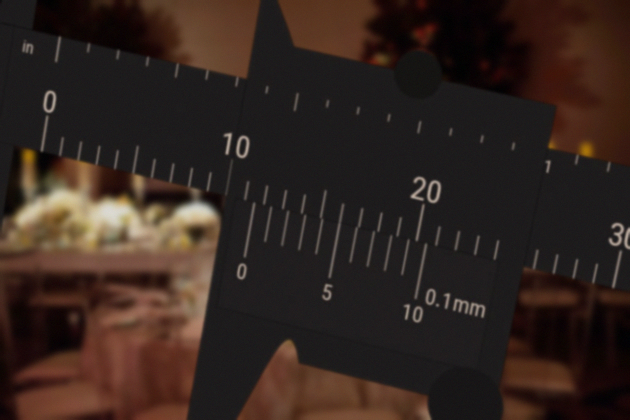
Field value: {"value": 11.5, "unit": "mm"}
